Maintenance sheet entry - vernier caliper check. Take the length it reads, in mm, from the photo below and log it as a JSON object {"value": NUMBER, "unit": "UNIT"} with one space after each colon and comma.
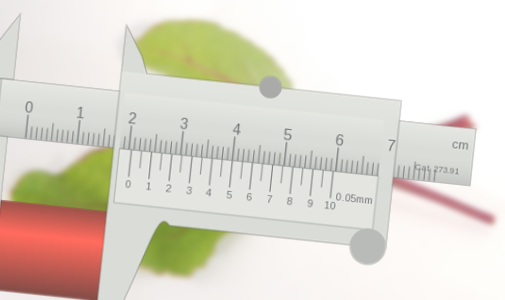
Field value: {"value": 20.5, "unit": "mm"}
